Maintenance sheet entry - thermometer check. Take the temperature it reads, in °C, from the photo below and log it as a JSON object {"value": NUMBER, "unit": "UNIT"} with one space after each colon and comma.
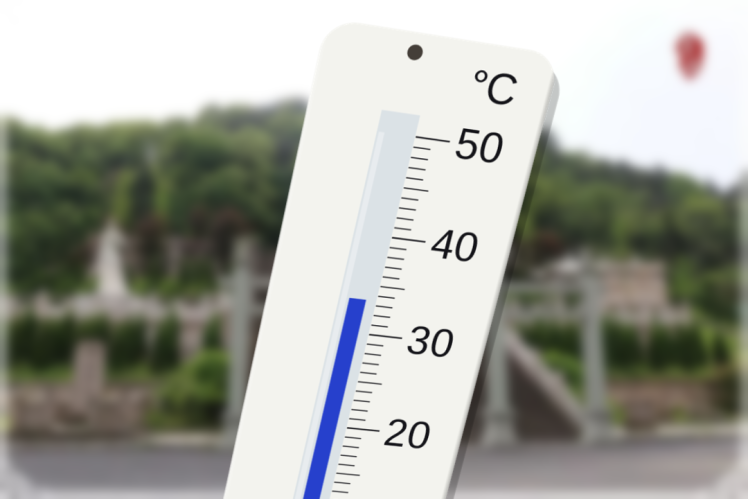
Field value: {"value": 33.5, "unit": "°C"}
